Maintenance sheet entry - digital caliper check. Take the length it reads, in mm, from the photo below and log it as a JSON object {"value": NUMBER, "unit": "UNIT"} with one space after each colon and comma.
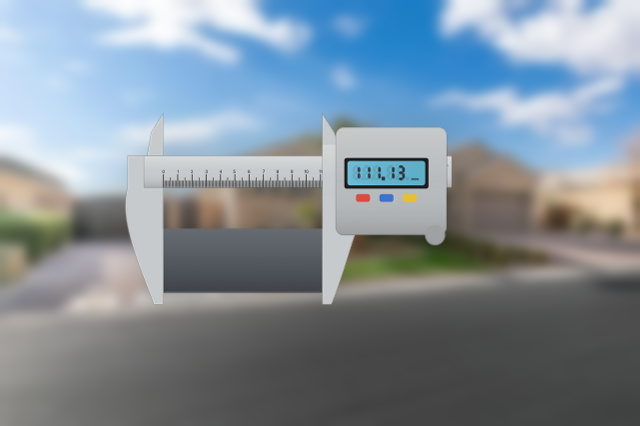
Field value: {"value": 111.13, "unit": "mm"}
